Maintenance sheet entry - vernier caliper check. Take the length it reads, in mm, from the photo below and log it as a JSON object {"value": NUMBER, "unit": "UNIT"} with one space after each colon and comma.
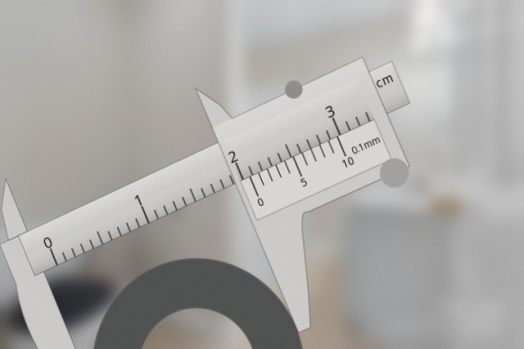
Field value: {"value": 20.7, "unit": "mm"}
